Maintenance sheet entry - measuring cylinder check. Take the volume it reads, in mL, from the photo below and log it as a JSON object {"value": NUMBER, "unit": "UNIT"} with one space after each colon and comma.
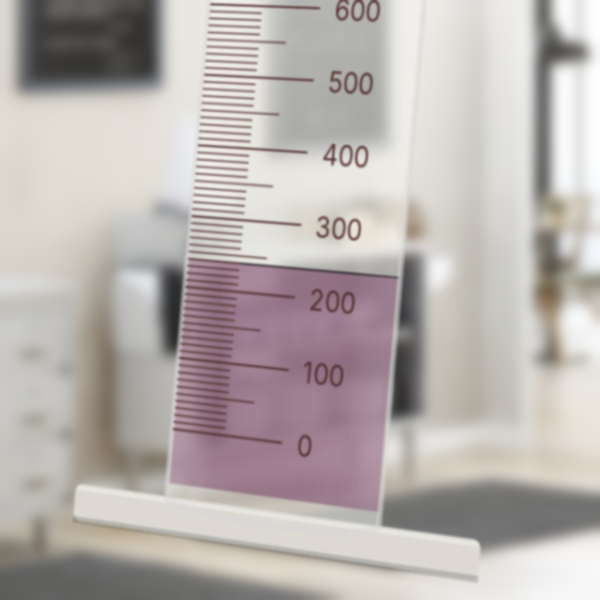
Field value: {"value": 240, "unit": "mL"}
